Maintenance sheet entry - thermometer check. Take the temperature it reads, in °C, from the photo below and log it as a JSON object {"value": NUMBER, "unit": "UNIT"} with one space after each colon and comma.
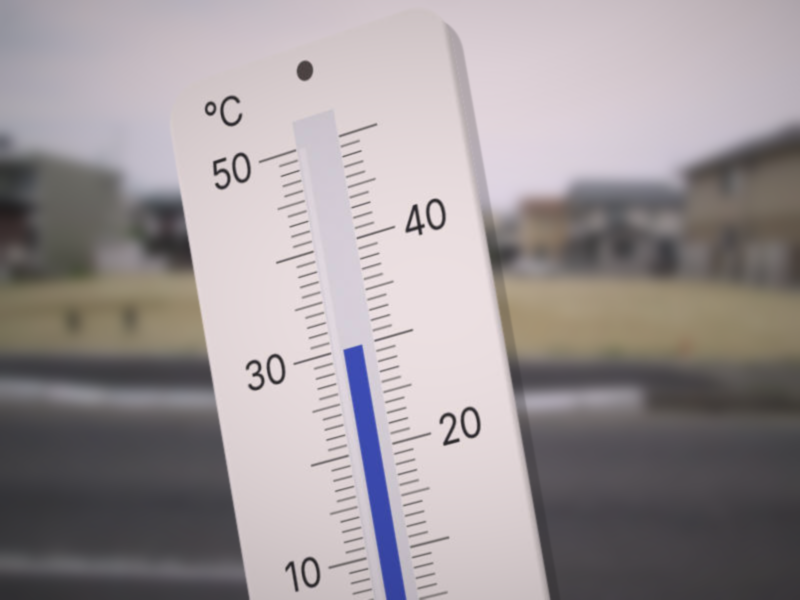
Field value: {"value": 30, "unit": "°C"}
